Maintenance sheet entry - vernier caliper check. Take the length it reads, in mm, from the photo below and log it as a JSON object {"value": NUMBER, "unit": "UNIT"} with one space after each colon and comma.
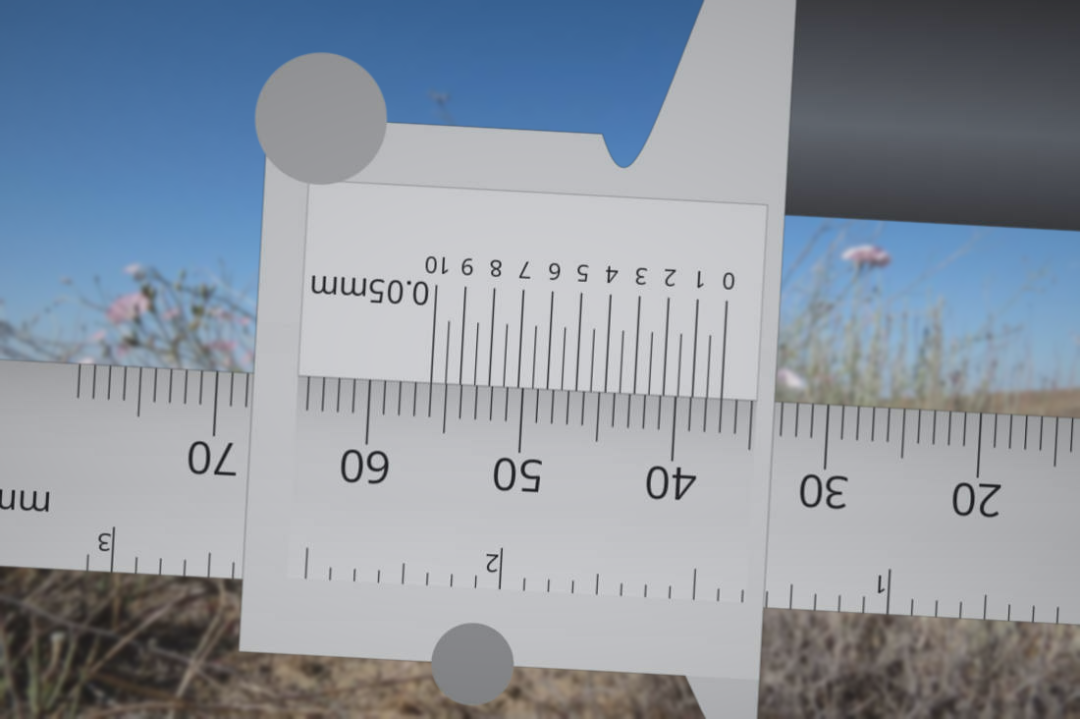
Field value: {"value": 37.0, "unit": "mm"}
